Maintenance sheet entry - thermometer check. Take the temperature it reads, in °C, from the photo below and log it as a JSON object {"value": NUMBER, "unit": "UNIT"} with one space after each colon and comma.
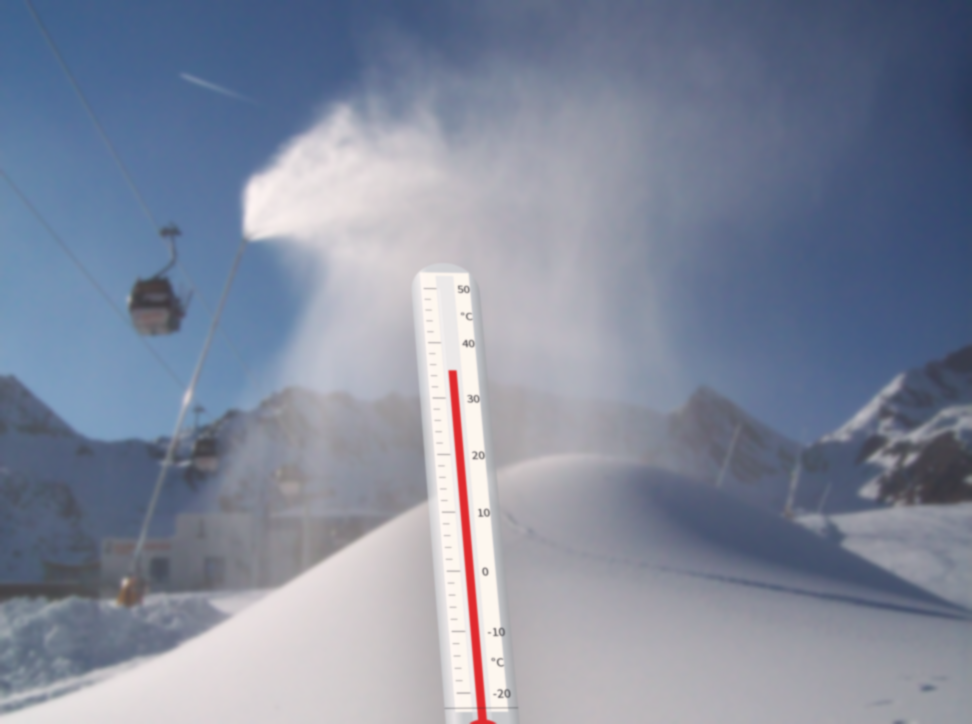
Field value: {"value": 35, "unit": "°C"}
